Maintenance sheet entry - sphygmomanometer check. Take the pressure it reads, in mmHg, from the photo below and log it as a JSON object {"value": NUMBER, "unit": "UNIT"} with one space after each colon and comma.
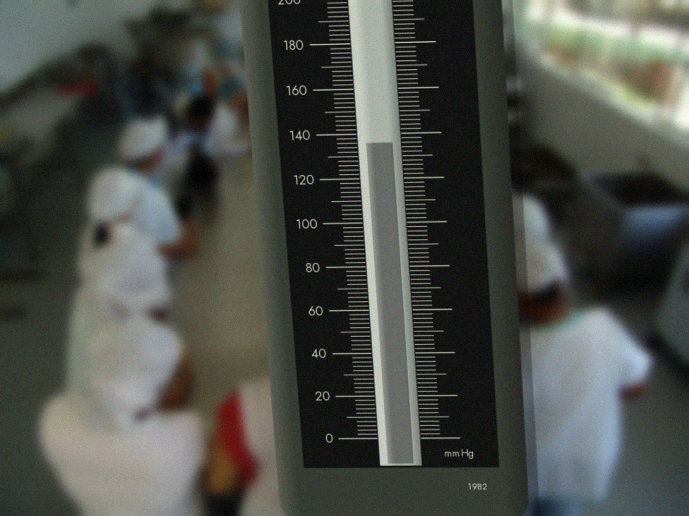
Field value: {"value": 136, "unit": "mmHg"}
